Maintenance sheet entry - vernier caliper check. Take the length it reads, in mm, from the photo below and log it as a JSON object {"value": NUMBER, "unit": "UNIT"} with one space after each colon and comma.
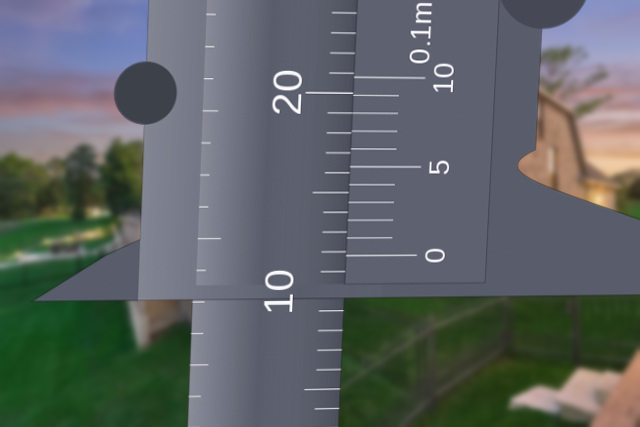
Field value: {"value": 11.8, "unit": "mm"}
